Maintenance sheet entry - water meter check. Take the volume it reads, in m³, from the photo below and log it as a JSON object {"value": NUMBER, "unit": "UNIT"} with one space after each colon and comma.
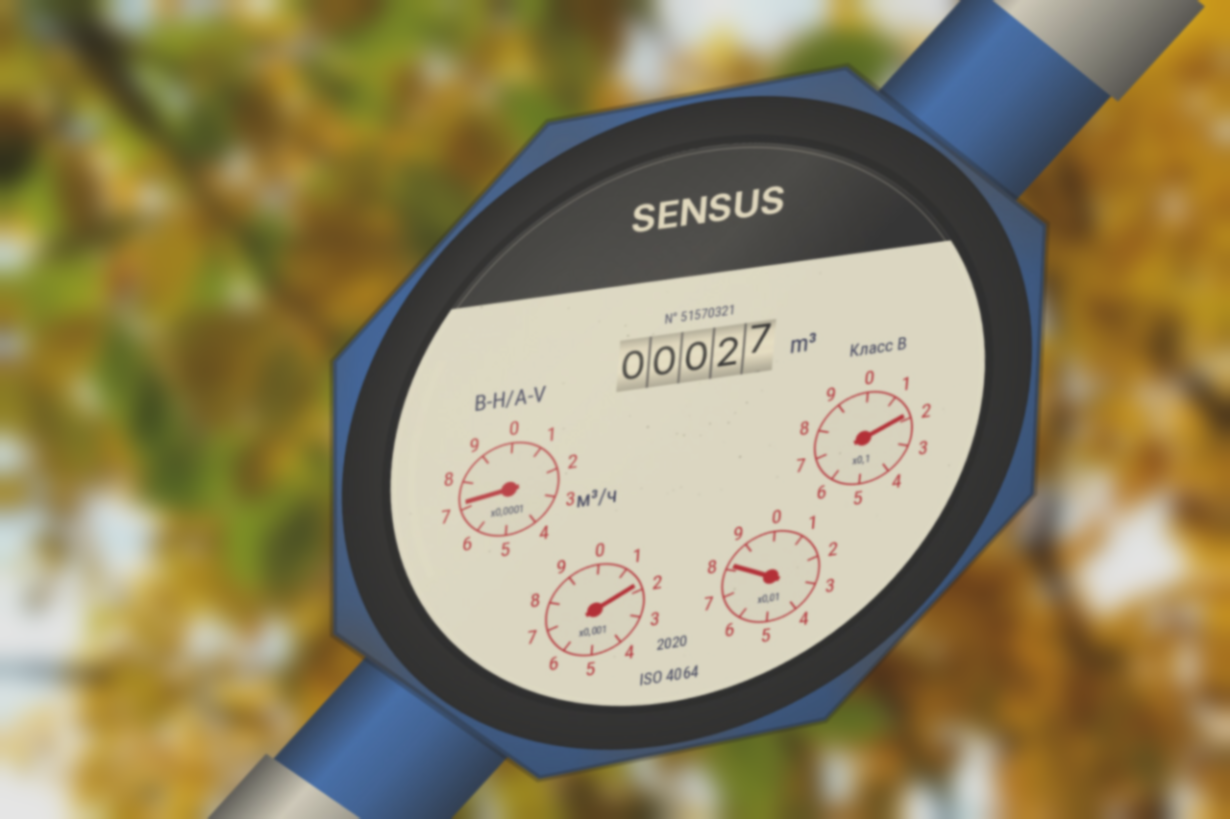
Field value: {"value": 27.1817, "unit": "m³"}
